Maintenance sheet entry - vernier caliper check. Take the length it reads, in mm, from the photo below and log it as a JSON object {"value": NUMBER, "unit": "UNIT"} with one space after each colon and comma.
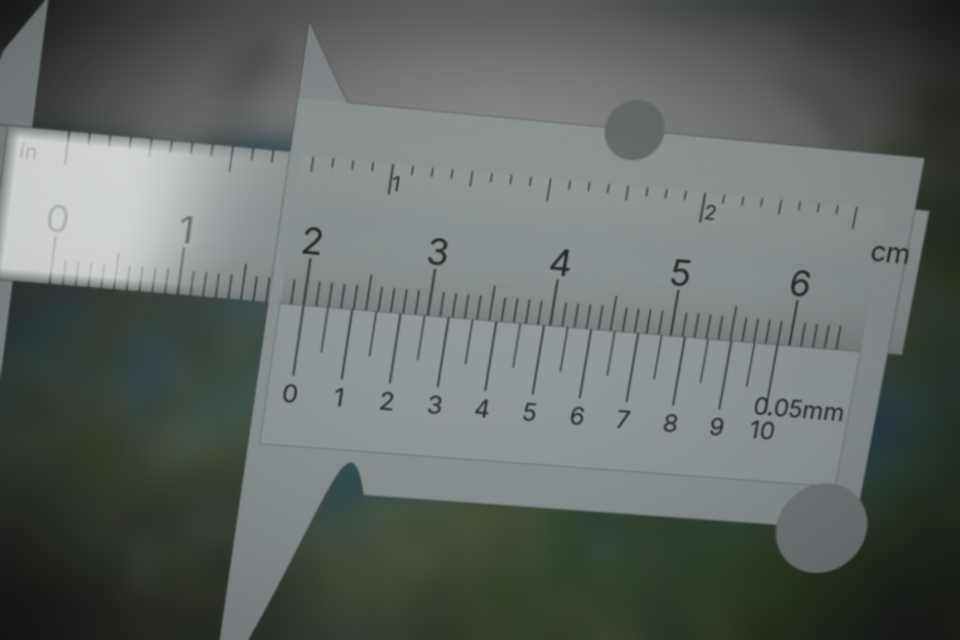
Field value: {"value": 20.0, "unit": "mm"}
